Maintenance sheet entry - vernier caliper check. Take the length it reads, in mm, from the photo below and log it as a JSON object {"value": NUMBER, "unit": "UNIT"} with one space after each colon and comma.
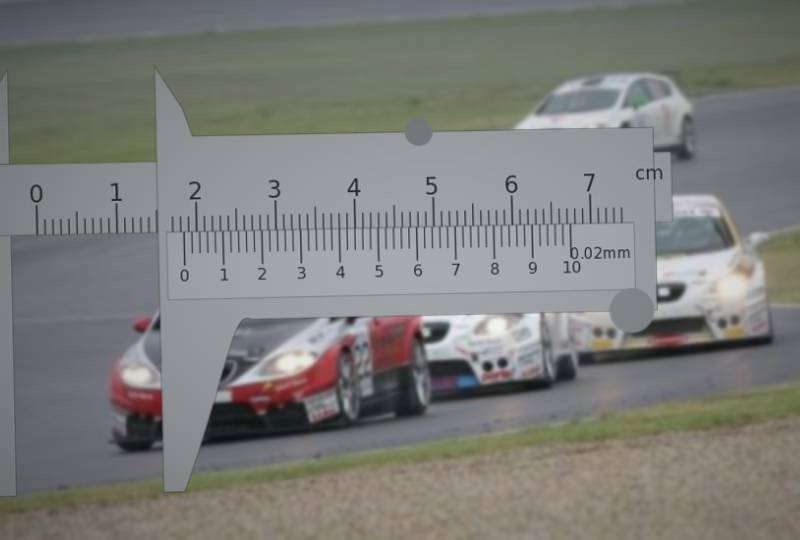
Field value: {"value": 18.4, "unit": "mm"}
